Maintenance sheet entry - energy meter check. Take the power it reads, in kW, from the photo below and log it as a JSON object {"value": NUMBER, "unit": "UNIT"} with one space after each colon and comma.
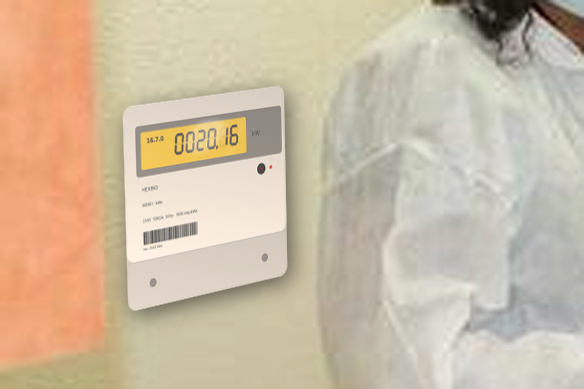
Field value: {"value": 20.16, "unit": "kW"}
